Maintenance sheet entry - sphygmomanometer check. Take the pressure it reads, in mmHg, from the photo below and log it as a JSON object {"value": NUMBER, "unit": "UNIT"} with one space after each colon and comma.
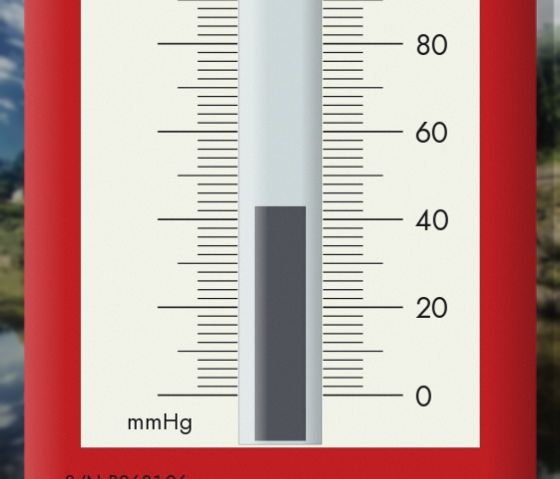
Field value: {"value": 43, "unit": "mmHg"}
